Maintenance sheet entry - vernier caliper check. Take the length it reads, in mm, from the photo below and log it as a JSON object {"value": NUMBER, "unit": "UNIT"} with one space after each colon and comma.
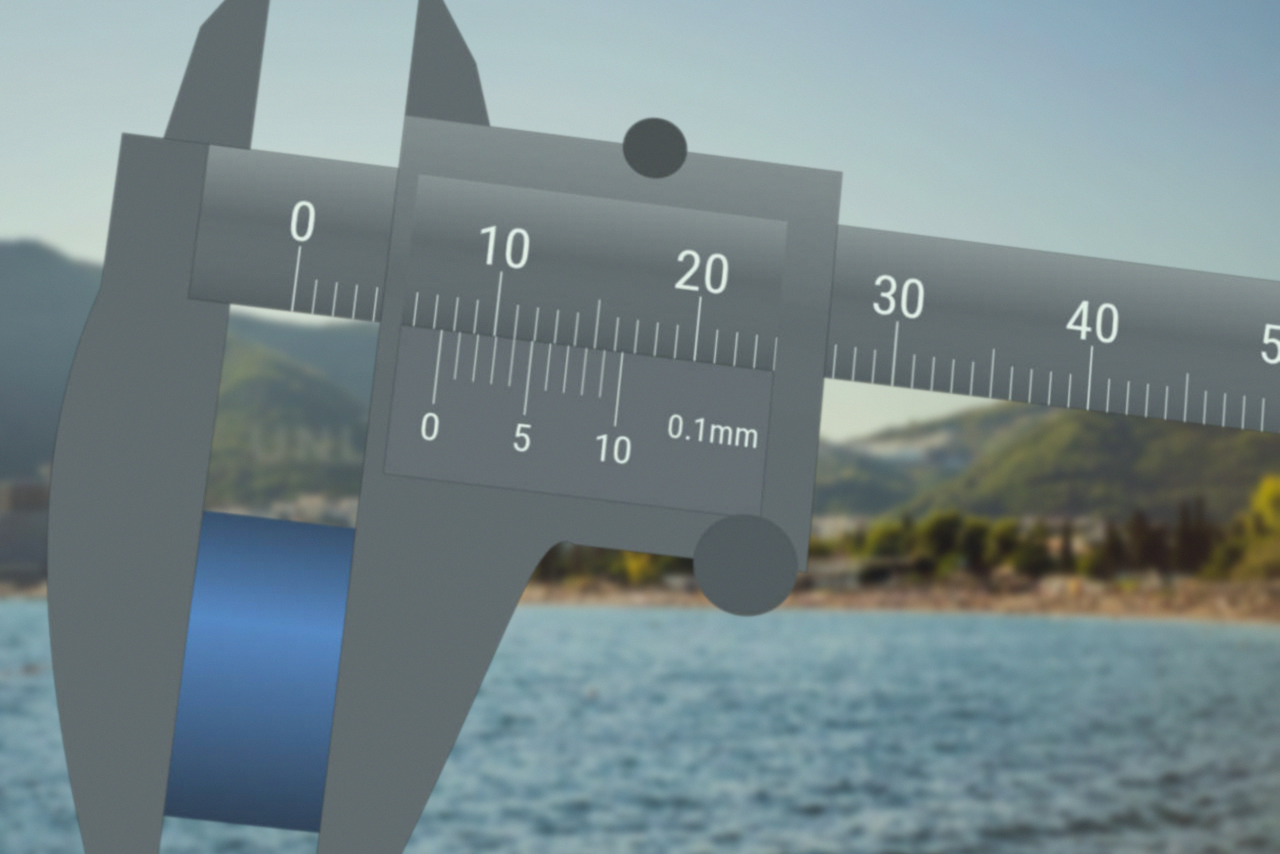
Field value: {"value": 7.4, "unit": "mm"}
